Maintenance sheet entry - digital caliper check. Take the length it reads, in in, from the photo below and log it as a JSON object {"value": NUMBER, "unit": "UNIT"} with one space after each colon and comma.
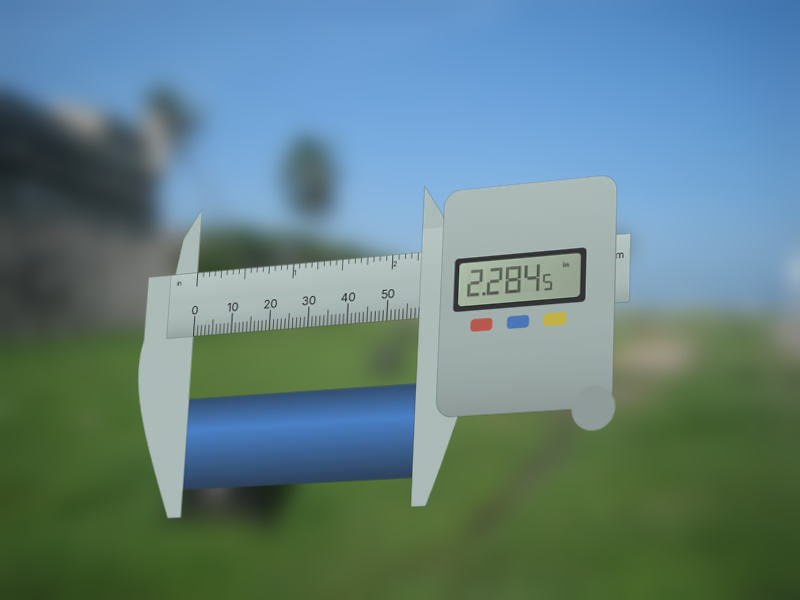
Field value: {"value": 2.2845, "unit": "in"}
